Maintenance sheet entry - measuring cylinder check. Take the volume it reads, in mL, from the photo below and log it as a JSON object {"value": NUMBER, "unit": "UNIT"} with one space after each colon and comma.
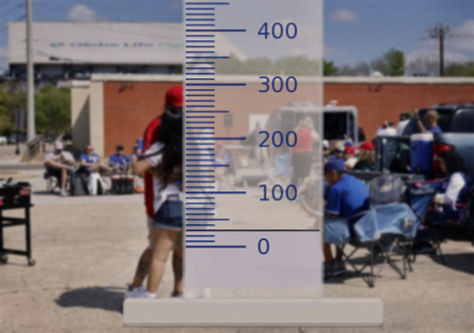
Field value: {"value": 30, "unit": "mL"}
